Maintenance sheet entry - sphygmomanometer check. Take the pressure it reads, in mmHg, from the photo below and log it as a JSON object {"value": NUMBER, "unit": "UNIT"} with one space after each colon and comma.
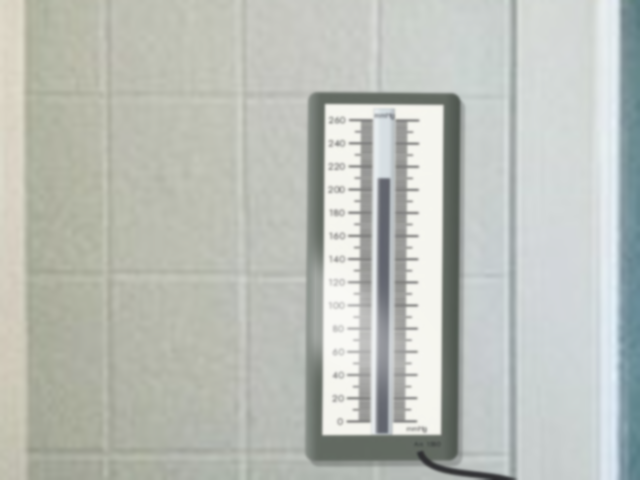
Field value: {"value": 210, "unit": "mmHg"}
